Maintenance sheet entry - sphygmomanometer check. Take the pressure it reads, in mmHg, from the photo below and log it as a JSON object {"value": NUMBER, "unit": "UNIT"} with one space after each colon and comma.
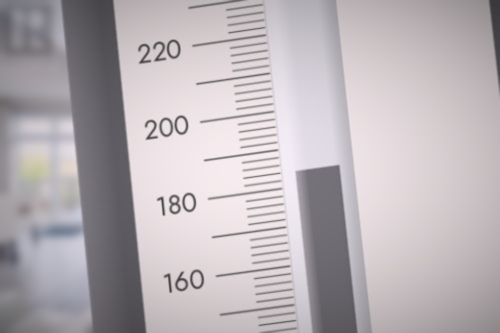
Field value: {"value": 184, "unit": "mmHg"}
